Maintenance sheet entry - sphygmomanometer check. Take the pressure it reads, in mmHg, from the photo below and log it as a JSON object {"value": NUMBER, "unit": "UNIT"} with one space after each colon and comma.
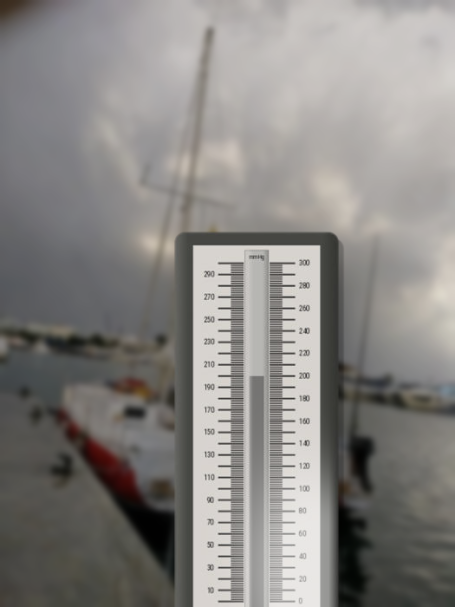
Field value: {"value": 200, "unit": "mmHg"}
